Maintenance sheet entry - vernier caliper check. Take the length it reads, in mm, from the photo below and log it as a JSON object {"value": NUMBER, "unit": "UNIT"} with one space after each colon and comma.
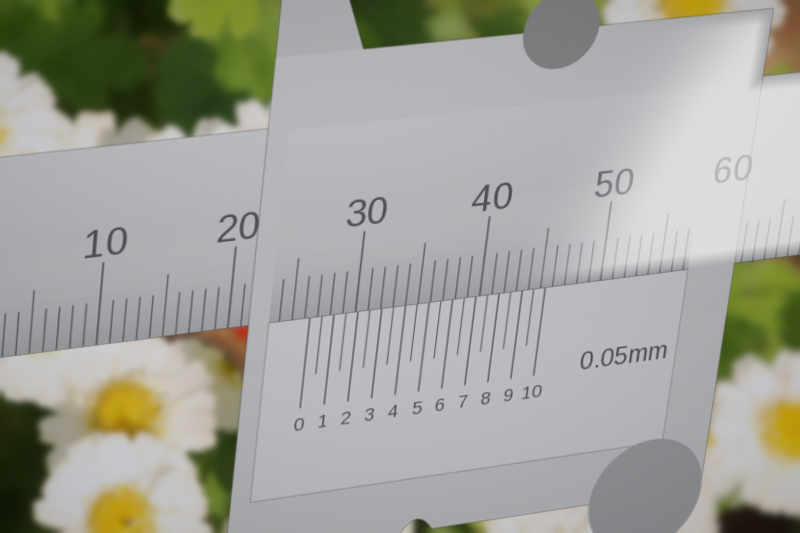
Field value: {"value": 26.4, "unit": "mm"}
